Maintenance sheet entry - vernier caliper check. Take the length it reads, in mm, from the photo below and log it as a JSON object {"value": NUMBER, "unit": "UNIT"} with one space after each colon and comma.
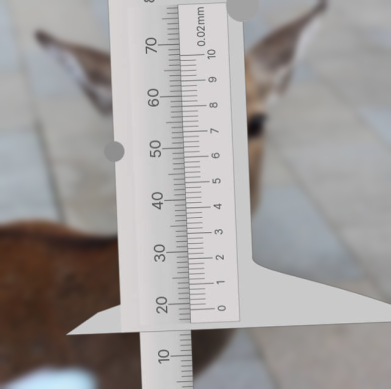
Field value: {"value": 18.8, "unit": "mm"}
